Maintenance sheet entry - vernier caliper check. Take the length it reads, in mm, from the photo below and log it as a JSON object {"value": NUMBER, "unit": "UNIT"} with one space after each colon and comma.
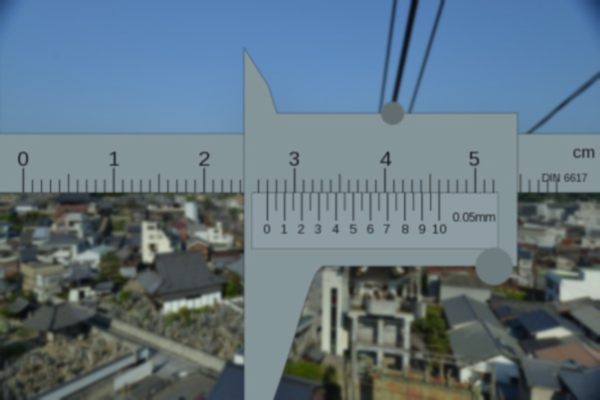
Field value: {"value": 27.0, "unit": "mm"}
